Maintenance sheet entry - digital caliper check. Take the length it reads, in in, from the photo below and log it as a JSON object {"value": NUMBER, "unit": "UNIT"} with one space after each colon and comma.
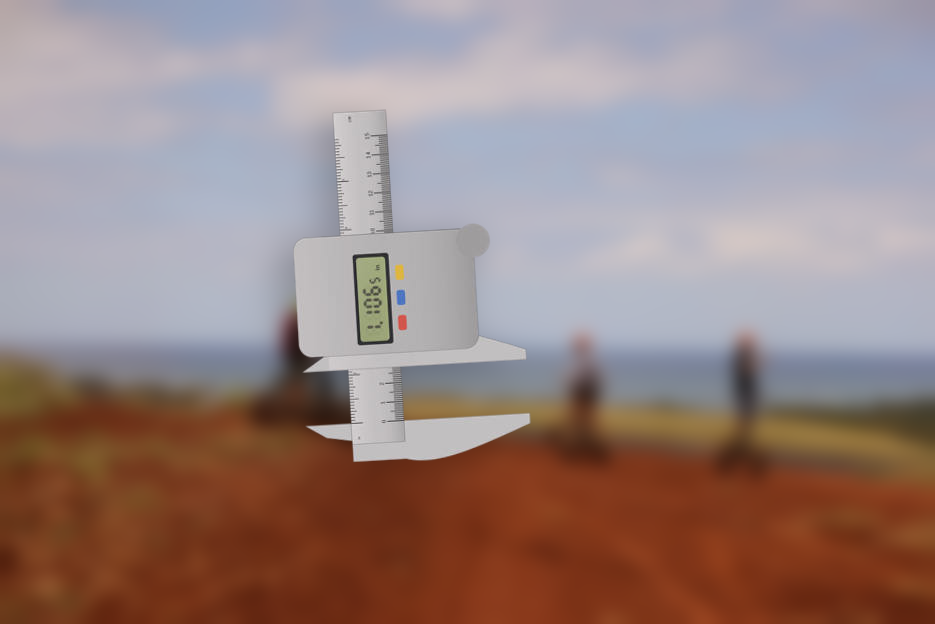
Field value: {"value": 1.1065, "unit": "in"}
